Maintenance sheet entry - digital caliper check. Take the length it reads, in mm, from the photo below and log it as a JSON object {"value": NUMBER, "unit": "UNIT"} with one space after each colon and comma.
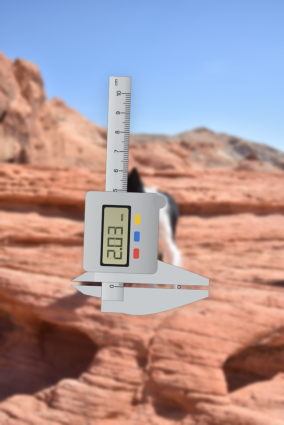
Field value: {"value": 2.03, "unit": "mm"}
